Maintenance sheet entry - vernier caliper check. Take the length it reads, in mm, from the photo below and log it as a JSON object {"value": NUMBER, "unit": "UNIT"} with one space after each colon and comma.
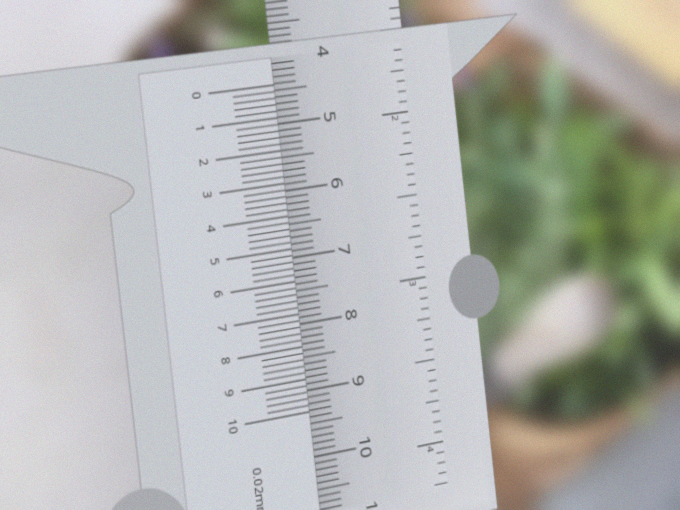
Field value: {"value": 44.2, "unit": "mm"}
